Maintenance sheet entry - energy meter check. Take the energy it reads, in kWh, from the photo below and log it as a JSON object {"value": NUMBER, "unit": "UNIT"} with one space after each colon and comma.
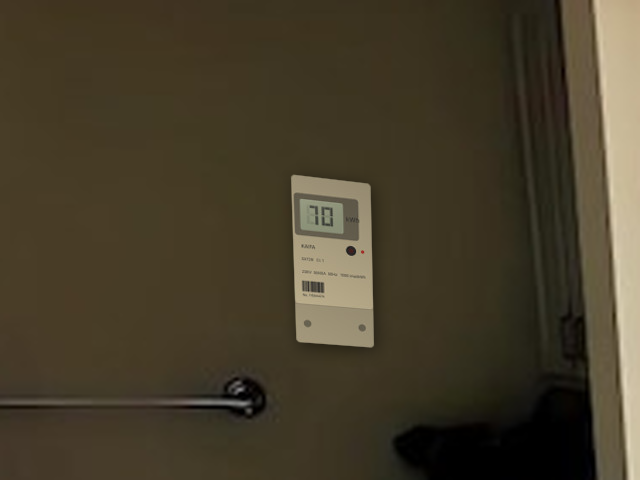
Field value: {"value": 70, "unit": "kWh"}
